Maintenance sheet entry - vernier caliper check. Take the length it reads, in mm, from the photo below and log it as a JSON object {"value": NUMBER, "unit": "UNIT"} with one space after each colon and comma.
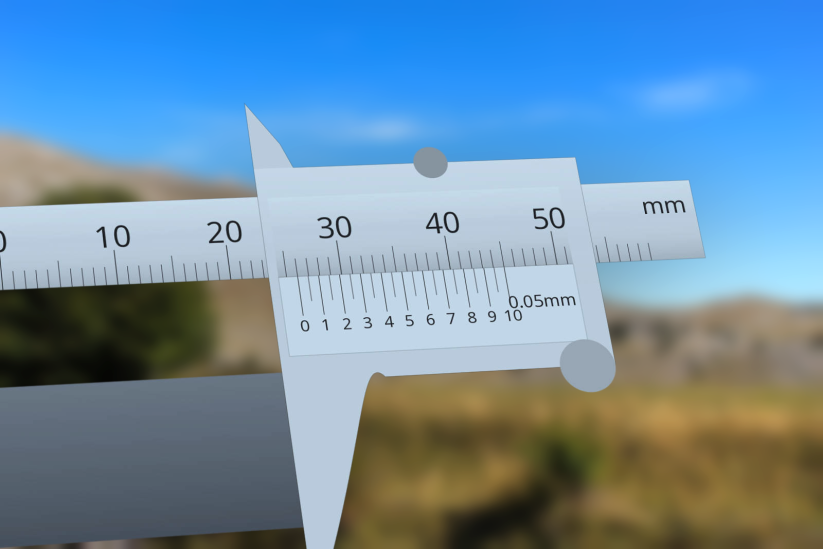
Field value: {"value": 26.0, "unit": "mm"}
